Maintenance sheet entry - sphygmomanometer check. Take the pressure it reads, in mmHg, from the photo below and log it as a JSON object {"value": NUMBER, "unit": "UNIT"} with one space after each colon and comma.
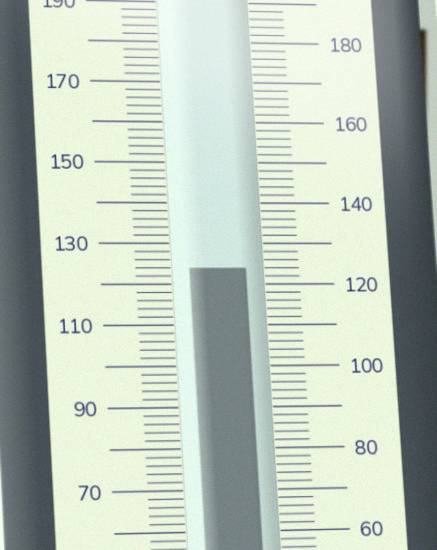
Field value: {"value": 124, "unit": "mmHg"}
